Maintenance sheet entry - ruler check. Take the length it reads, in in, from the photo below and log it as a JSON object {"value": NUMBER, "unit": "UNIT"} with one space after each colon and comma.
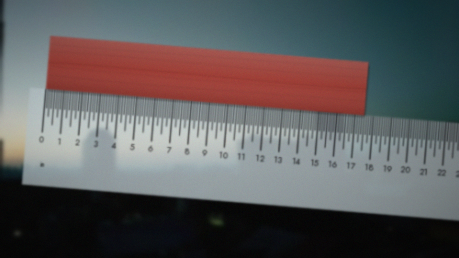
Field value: {"value": 17.5, "unit": "in"}
